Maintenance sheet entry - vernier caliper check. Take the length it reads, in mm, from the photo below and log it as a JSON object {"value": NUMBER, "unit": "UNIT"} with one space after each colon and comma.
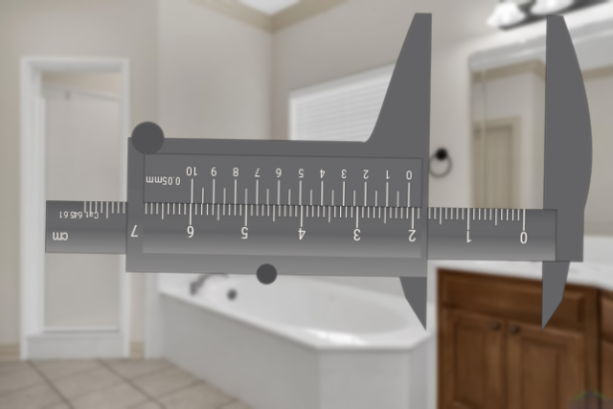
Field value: {"value": 20.8, "unit": "mm"}
